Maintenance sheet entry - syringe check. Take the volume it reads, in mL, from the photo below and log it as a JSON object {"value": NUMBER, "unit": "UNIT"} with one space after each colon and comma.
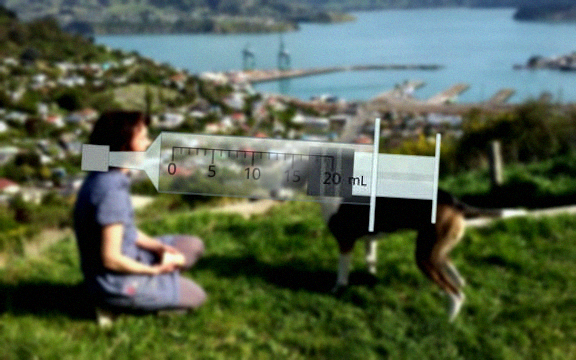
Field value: {"value": 17, "unit": "mL"}
